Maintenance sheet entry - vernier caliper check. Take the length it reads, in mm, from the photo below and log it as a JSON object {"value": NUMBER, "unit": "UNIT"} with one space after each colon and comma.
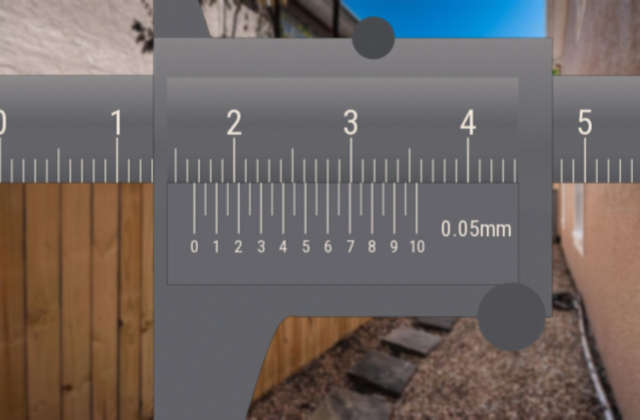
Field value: {"value": 16.6, "unit": "mm"}
